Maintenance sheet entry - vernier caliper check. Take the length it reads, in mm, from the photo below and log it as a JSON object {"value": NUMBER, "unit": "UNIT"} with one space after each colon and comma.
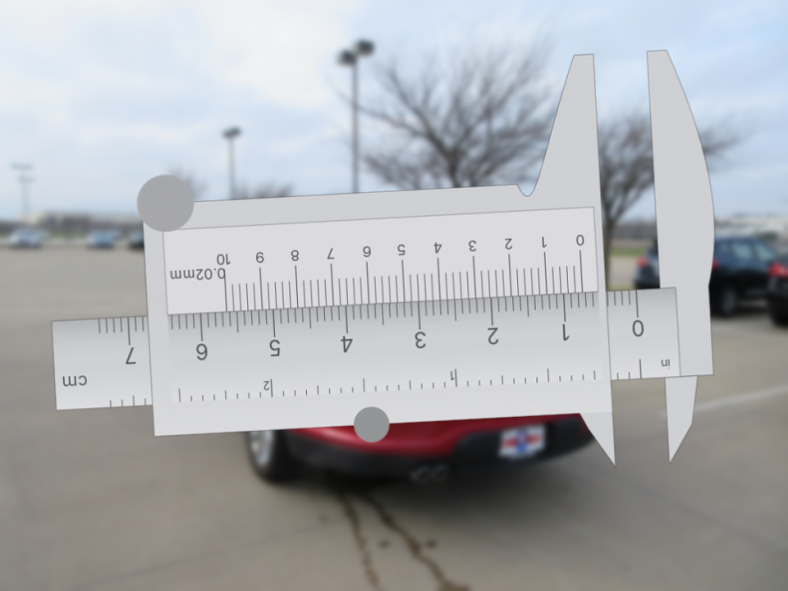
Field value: {"value": 7.4, "unit": "mm"}
